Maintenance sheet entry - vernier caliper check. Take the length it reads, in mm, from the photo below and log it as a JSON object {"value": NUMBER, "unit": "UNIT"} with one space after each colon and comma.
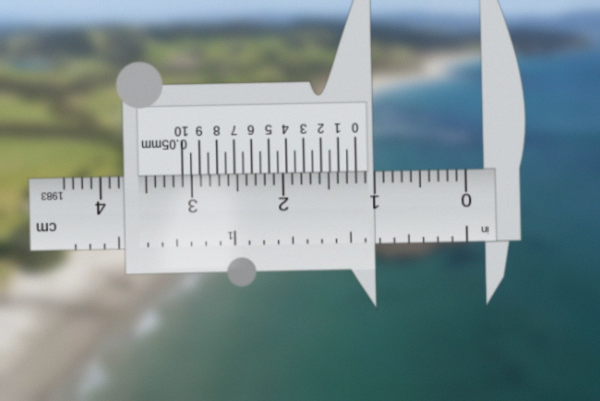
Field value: {"value": 12.0, "unit": "mm"}
